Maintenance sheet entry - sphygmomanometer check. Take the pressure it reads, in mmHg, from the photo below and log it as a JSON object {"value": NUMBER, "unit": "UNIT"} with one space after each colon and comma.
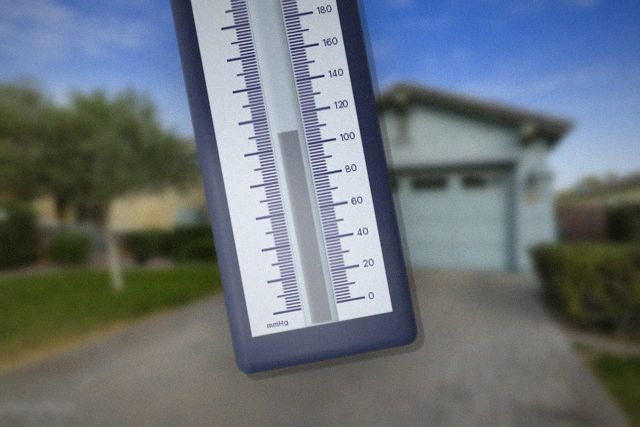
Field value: {"value": 110, "unit": "mmHg"}
